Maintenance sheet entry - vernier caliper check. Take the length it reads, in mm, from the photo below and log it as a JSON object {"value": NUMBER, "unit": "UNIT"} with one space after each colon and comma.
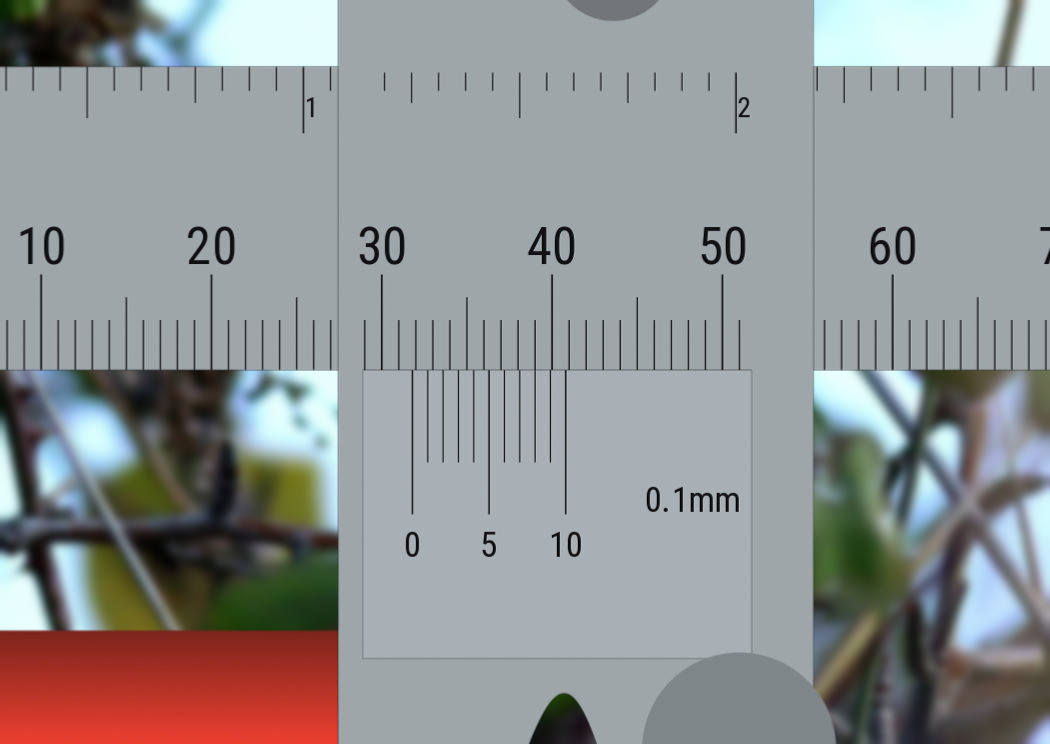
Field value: {"value": 31.8, "unit": "mm"}
